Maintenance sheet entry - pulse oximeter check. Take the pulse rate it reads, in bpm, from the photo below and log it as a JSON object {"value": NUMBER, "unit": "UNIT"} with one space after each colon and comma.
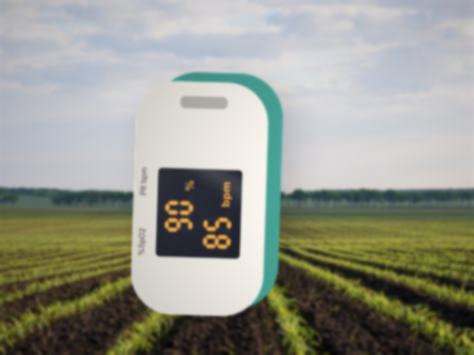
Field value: {"value": 85, "unit": "bpm"}
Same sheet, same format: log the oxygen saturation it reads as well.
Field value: {"value": 90, "unit": "%"}
